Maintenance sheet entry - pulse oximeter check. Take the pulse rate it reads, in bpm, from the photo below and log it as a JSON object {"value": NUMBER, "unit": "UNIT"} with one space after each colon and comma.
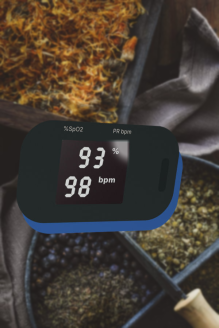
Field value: {"value": 98, "unit": "bpm"}
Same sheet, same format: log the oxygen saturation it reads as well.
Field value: {"value": 93, "unit": "%"}
